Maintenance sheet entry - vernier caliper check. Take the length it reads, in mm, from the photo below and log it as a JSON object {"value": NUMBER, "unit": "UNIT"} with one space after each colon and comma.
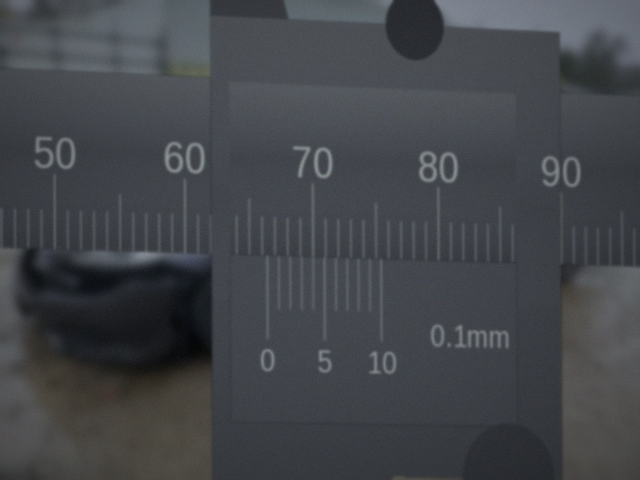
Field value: {"value": 66.4, "unit": "mm"}
